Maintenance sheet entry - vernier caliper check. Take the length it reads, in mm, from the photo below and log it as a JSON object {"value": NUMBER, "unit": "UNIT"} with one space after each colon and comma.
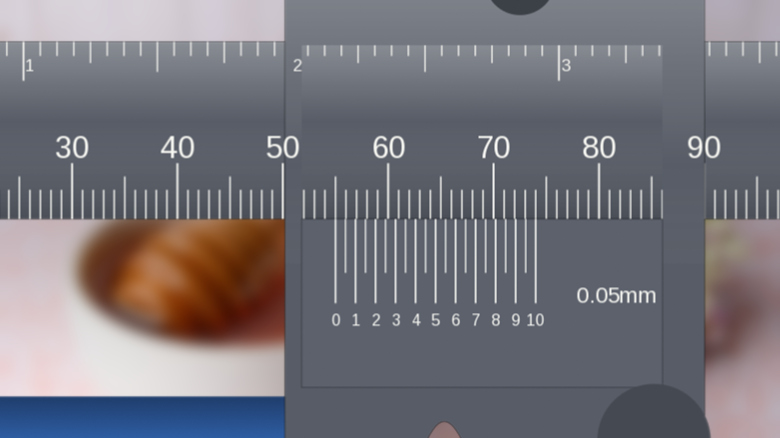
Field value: {"value": 55.0, "unit": "mm"}
